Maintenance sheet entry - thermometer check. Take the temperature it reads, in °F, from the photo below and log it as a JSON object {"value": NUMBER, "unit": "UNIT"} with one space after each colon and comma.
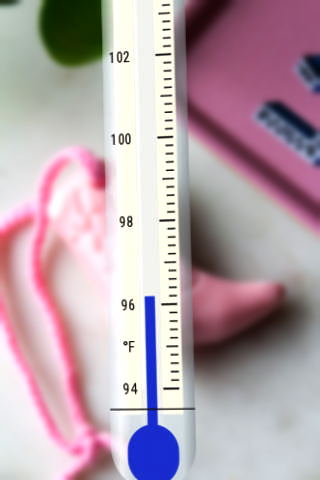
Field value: {"value": 96.2, "unit": "°F"}
